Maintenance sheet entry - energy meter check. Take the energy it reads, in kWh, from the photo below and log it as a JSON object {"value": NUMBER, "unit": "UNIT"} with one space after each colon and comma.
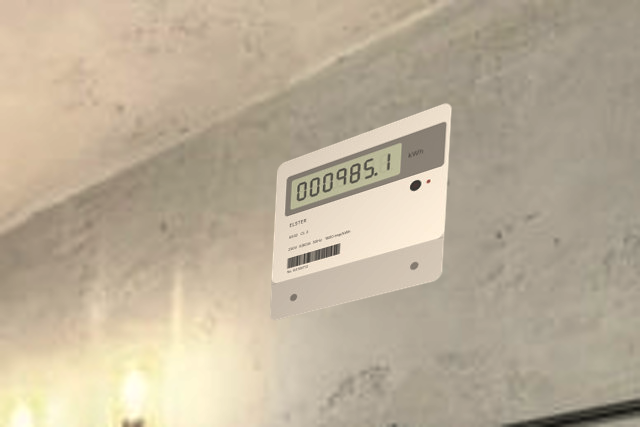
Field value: {"value": 985.1, "unit": "kWh"}
